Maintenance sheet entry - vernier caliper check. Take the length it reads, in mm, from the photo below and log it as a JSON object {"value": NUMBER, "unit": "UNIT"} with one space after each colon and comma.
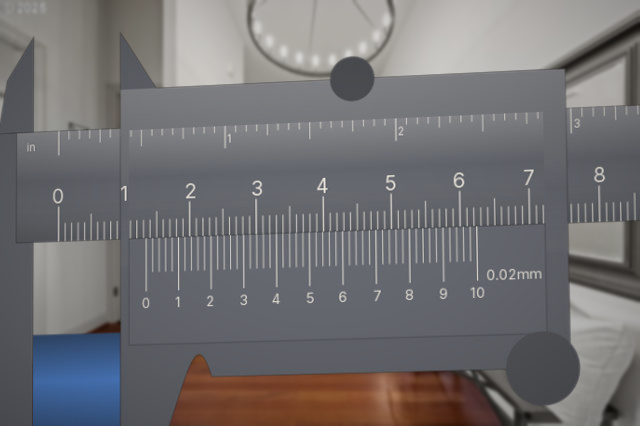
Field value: {"value": 13.4, "unit": "mm"}
